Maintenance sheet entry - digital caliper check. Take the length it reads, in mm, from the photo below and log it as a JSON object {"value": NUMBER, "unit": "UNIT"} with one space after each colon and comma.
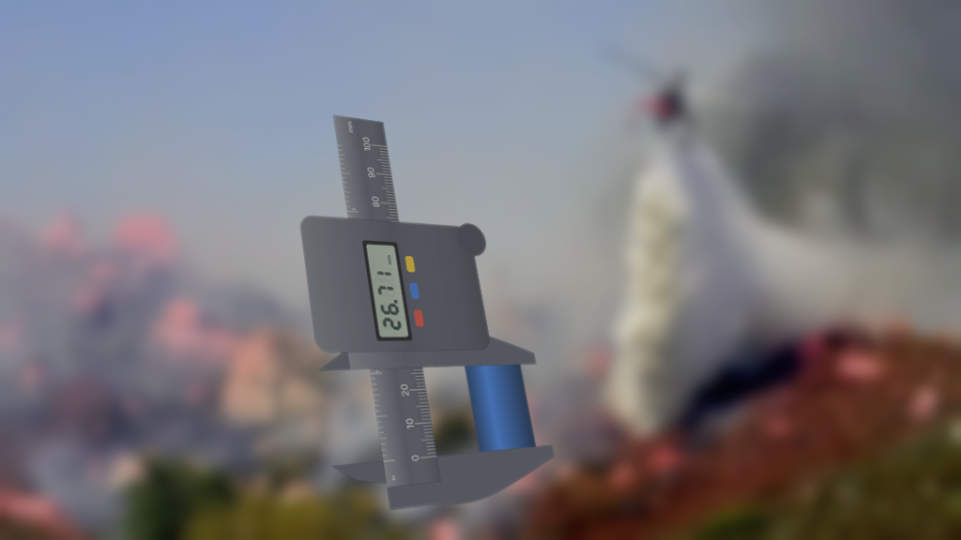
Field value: {"value": 26.71, "unit": "mm"}
